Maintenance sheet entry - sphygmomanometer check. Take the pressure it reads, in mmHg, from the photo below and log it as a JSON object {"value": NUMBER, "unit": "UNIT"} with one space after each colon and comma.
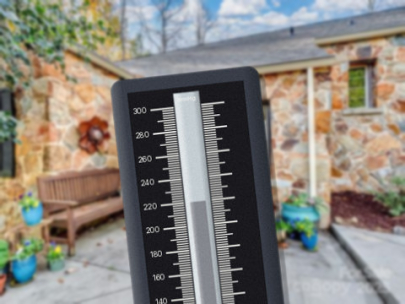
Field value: {"value": 220, "unit": "mmHg"}
